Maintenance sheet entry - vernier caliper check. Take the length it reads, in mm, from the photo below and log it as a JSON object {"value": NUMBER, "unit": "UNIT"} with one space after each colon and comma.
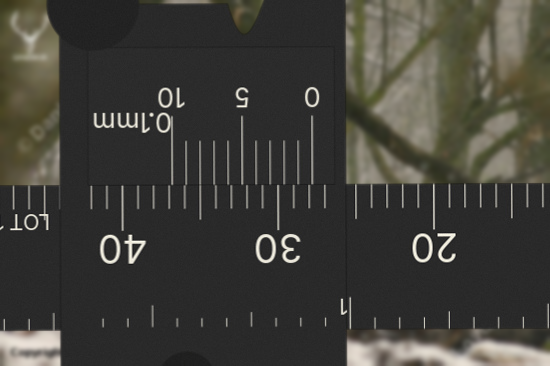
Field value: {"value": 27.8, "unit": "mm"}
